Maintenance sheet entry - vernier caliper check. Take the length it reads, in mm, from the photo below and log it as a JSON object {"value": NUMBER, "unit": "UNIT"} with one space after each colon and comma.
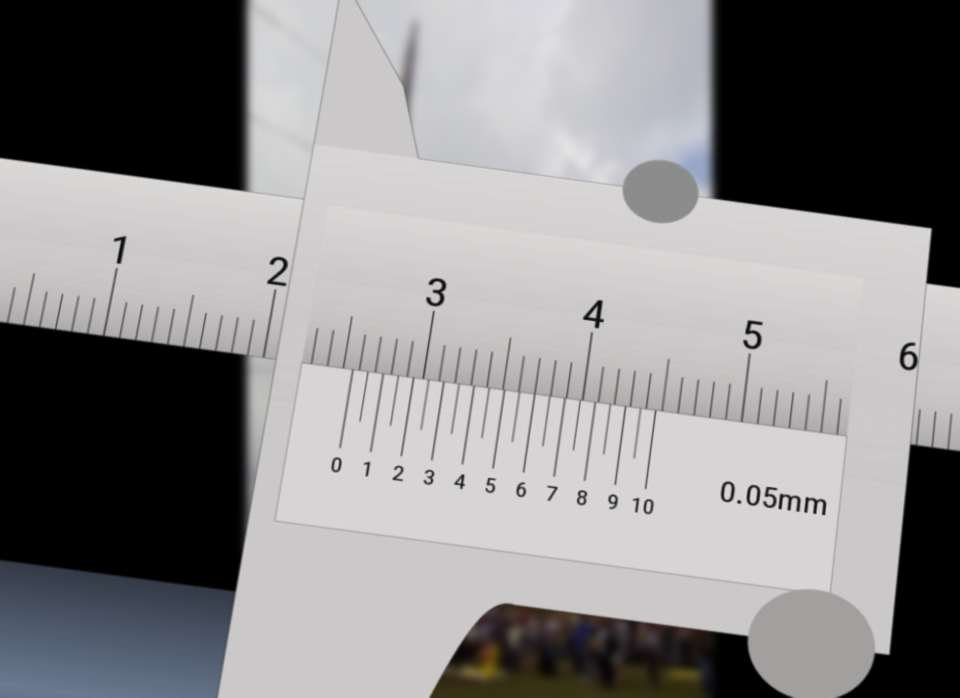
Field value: {"value": 25.6, "unit": "mm"}
